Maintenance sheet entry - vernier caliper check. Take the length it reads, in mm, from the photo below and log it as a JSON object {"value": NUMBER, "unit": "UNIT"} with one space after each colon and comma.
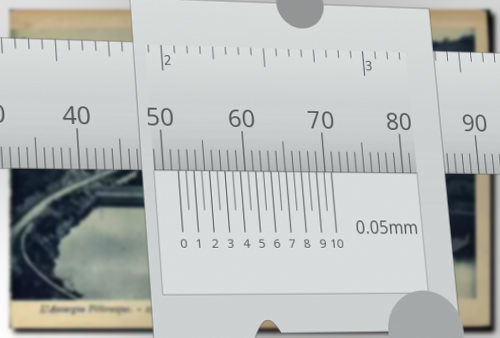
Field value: {"value": 51.8, "unit": "mm"}
